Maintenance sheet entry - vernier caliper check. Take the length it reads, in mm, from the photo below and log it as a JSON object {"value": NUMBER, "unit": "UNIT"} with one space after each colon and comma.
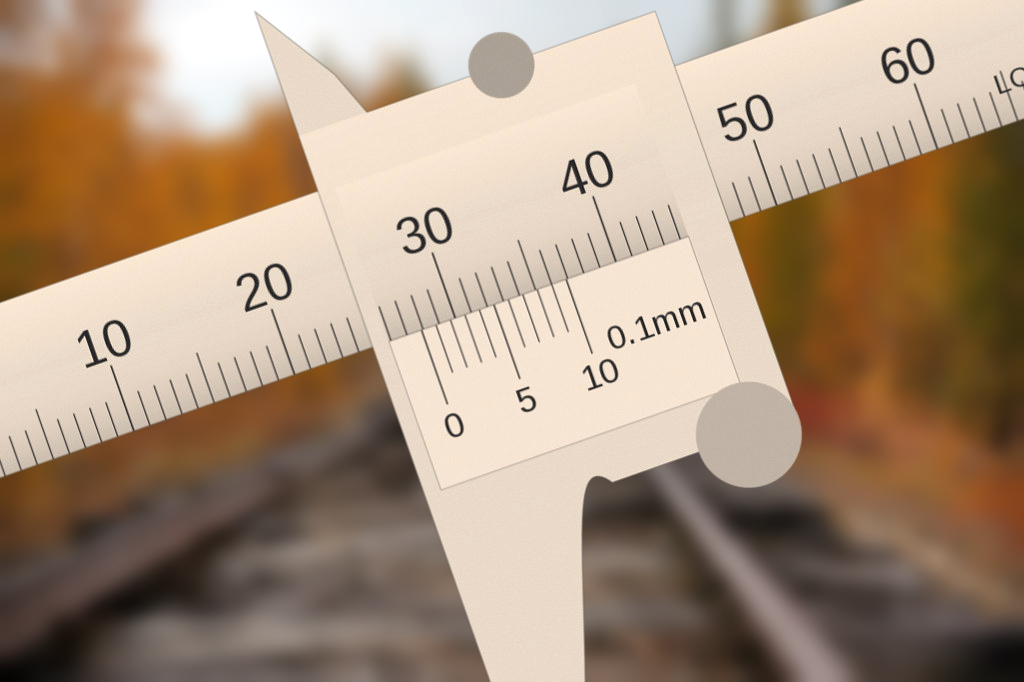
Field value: {"value": 27.9, "unit": "mm"}
